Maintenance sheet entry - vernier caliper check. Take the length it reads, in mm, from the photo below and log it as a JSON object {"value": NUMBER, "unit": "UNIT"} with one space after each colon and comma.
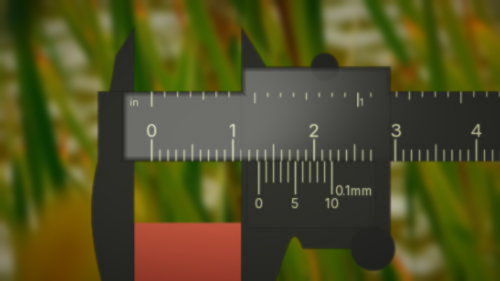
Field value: {"value": 13.2, "unit": "mm"}
